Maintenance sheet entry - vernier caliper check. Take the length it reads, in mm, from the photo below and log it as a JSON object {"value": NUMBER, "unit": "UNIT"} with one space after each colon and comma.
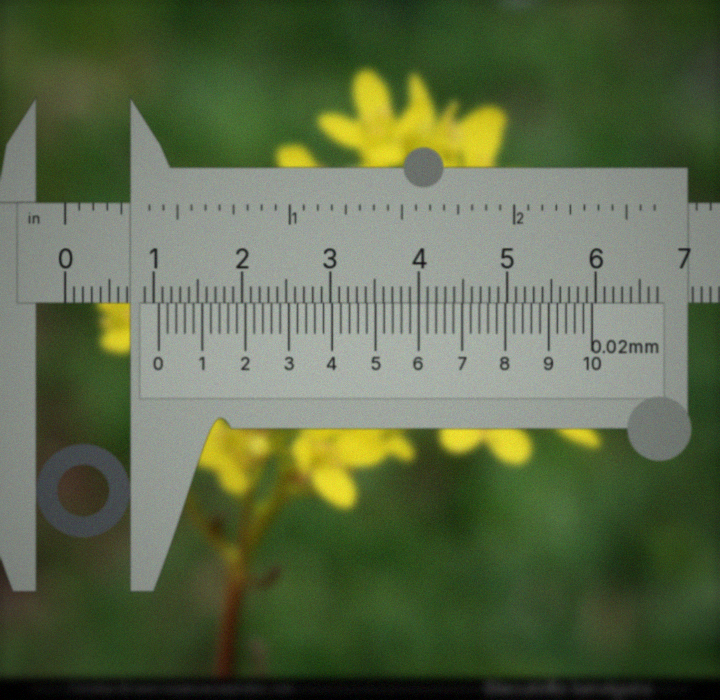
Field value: {"value": 10.6, "unit": "mm"}
